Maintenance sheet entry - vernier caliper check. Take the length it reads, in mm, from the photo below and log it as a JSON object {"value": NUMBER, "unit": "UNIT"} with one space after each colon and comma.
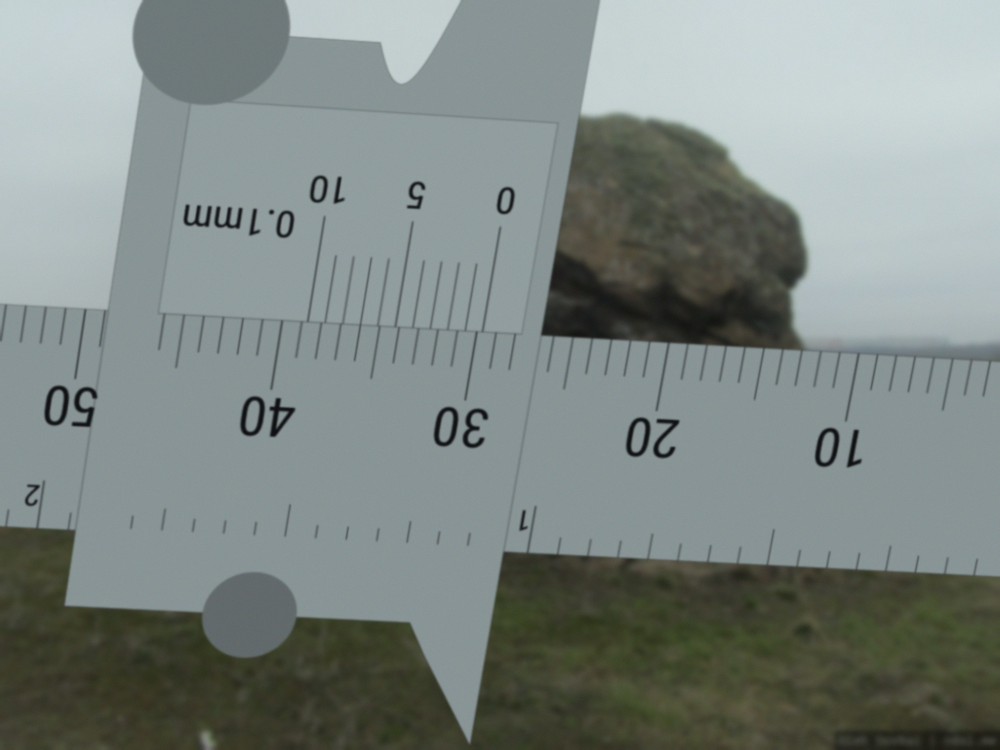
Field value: {"value": 29.7, "unit": "mm"}
